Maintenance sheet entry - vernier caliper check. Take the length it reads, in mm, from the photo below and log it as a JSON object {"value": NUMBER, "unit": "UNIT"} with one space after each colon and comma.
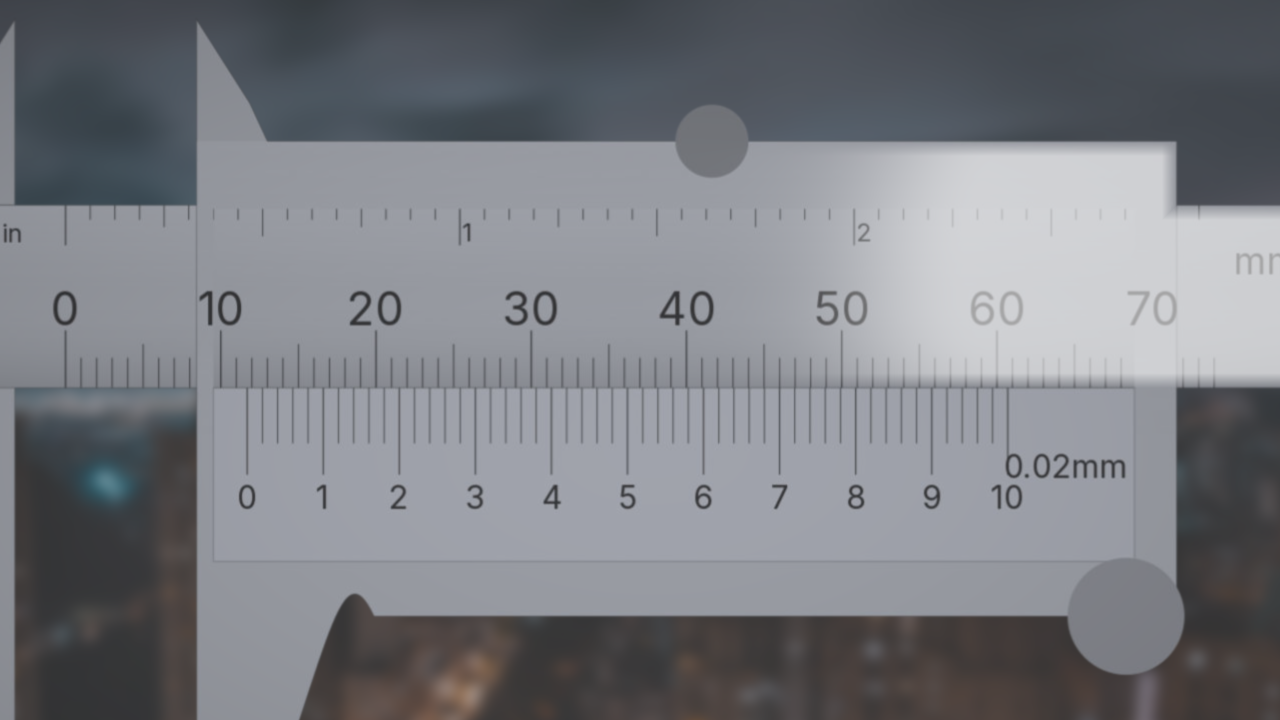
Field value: {"value": 11.7, "unit": "mm"}
